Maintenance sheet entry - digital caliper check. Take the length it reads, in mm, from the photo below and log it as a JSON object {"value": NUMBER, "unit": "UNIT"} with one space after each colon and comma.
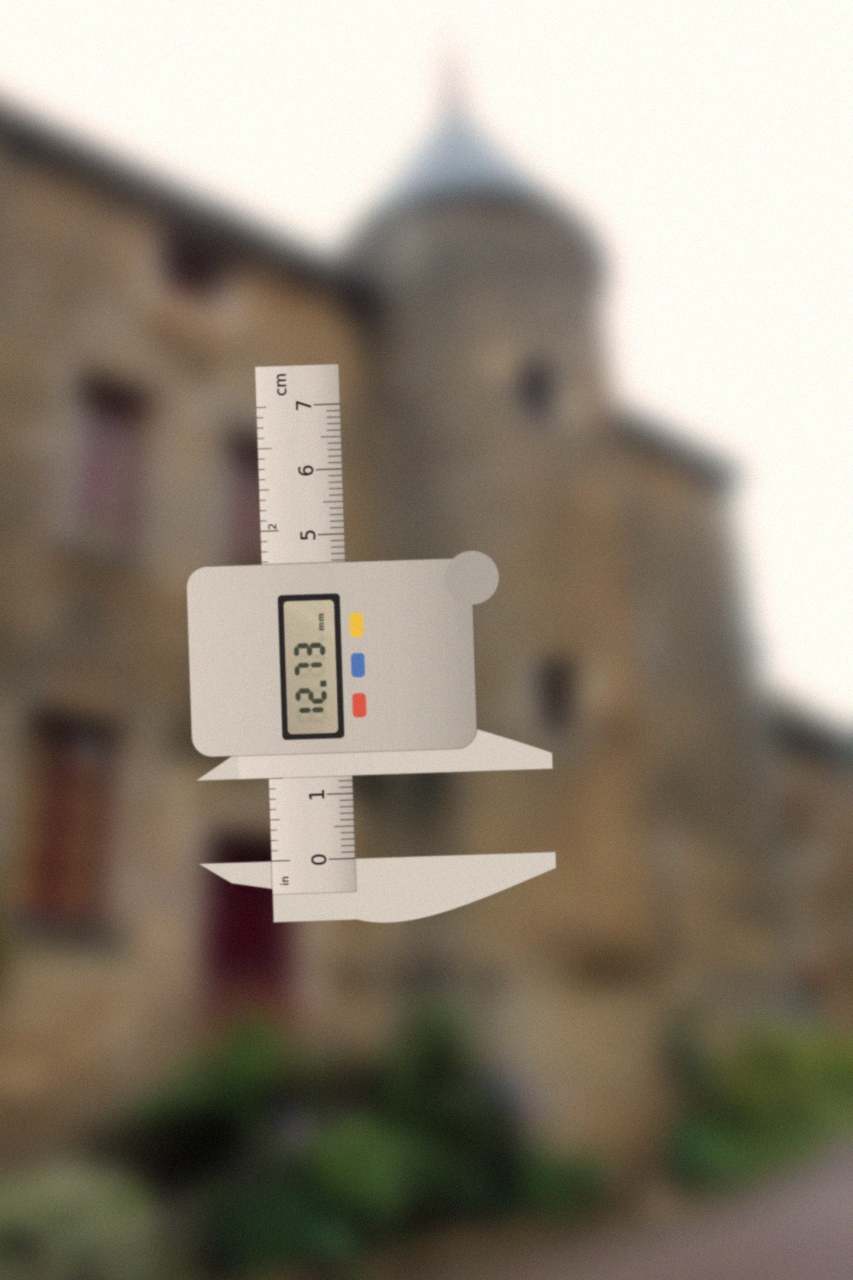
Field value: {"value": 12.73, "unit": "mm"}
